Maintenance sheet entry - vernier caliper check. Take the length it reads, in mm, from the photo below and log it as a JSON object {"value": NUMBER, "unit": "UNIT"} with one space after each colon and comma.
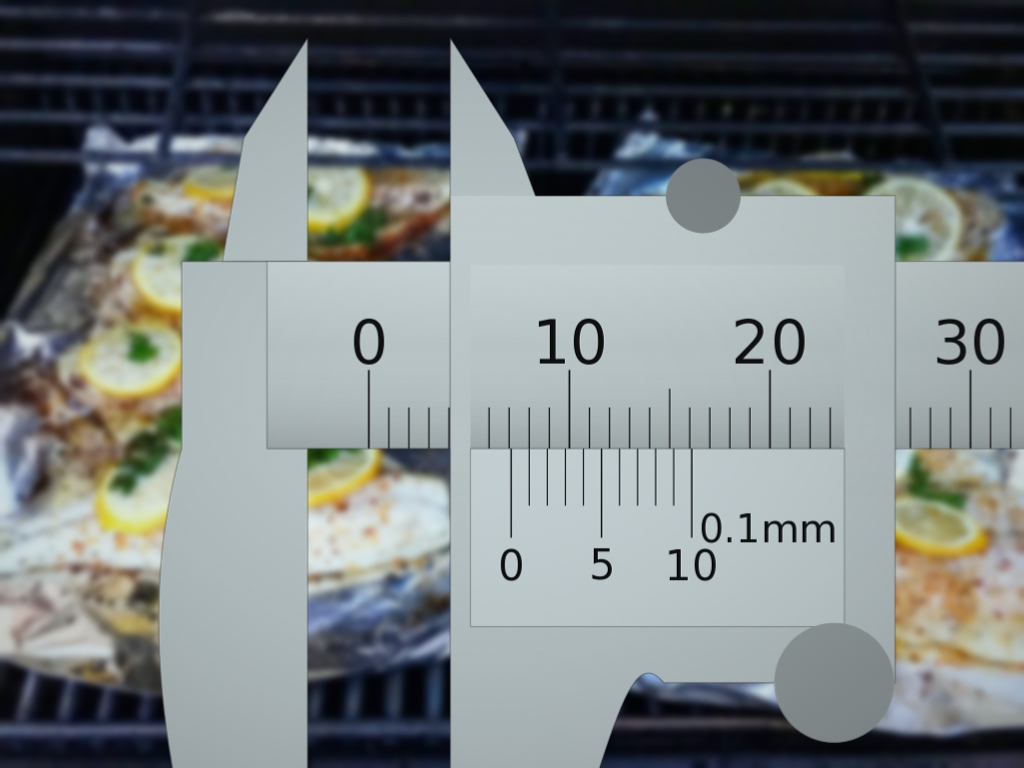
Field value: {"value": 7.1, "unit": "mm"}
